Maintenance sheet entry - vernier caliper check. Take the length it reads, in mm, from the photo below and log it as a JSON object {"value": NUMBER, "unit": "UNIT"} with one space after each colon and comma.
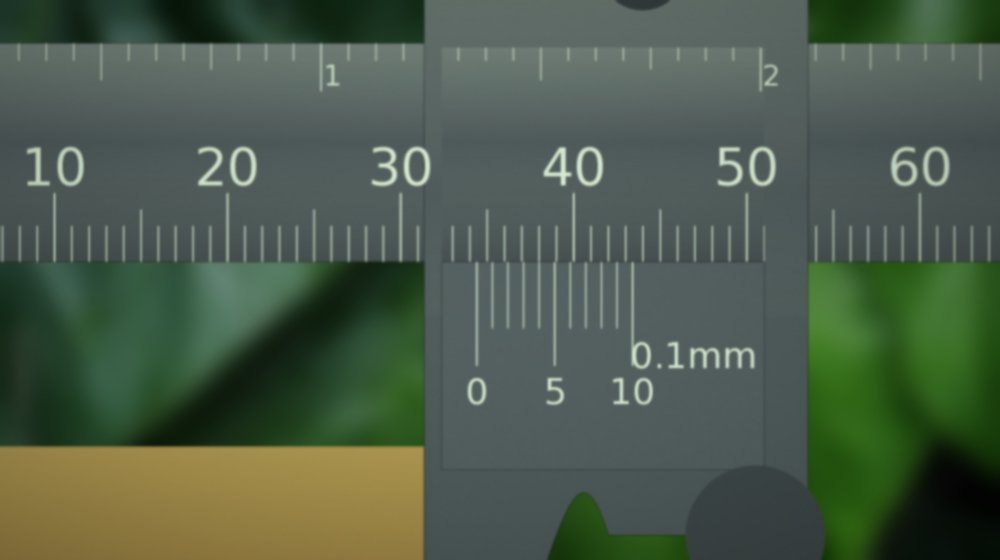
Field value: {"value": 34.4, "unit": "mm"}
